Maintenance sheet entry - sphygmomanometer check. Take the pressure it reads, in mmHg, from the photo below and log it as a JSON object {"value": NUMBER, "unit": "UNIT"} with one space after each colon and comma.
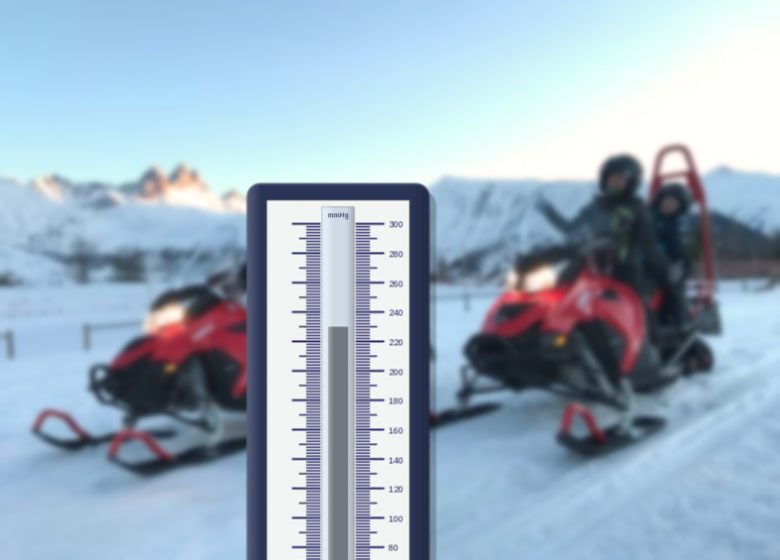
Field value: {"value": 230, "unit": "mmHg"}
